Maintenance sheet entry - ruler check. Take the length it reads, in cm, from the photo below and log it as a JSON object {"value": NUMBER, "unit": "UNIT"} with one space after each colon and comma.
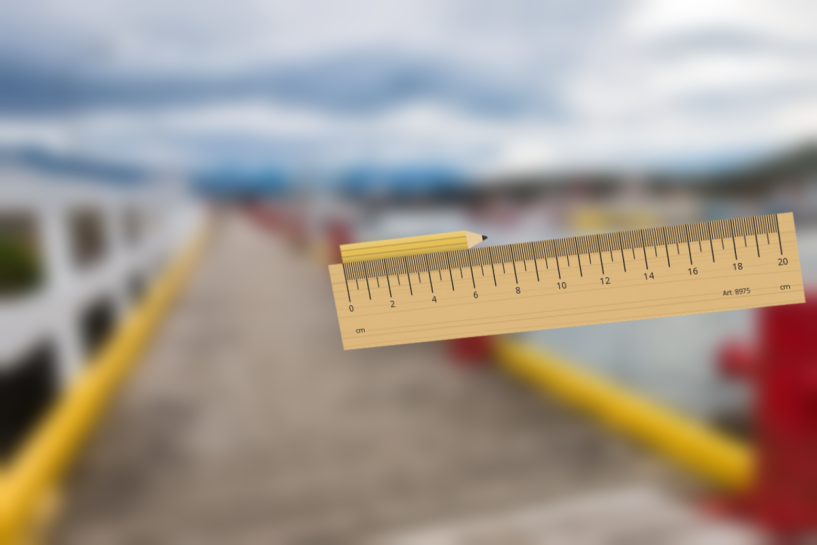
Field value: {"value": 7, "unit": "cm"}
